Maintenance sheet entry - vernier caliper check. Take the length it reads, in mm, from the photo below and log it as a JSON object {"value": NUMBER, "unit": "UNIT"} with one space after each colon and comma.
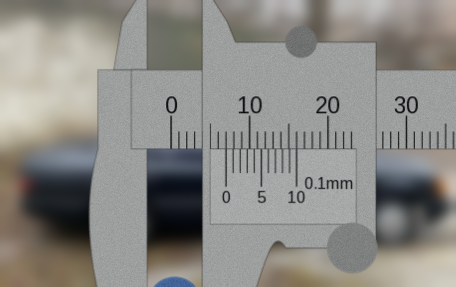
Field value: {"value": 7.0, "unit": "mm"}
